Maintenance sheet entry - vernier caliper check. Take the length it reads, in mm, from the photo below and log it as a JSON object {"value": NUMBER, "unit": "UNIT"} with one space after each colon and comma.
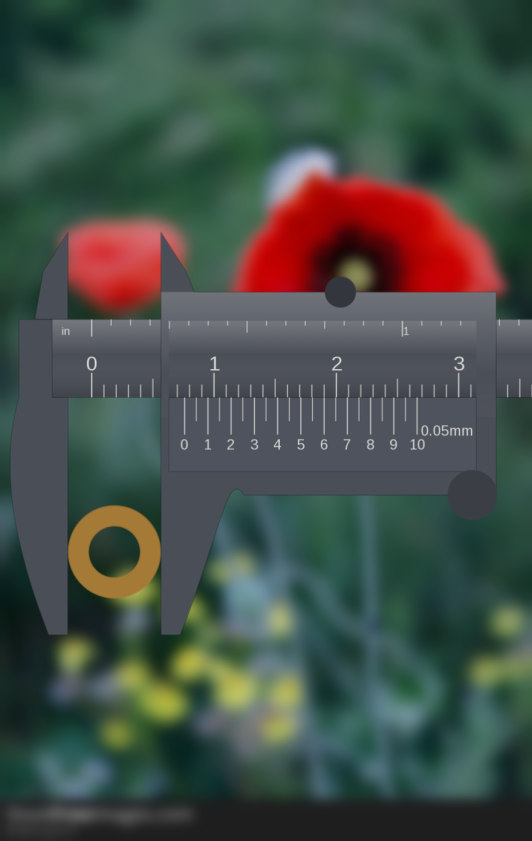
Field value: {"value": 7.6, "unit": "mm"}
